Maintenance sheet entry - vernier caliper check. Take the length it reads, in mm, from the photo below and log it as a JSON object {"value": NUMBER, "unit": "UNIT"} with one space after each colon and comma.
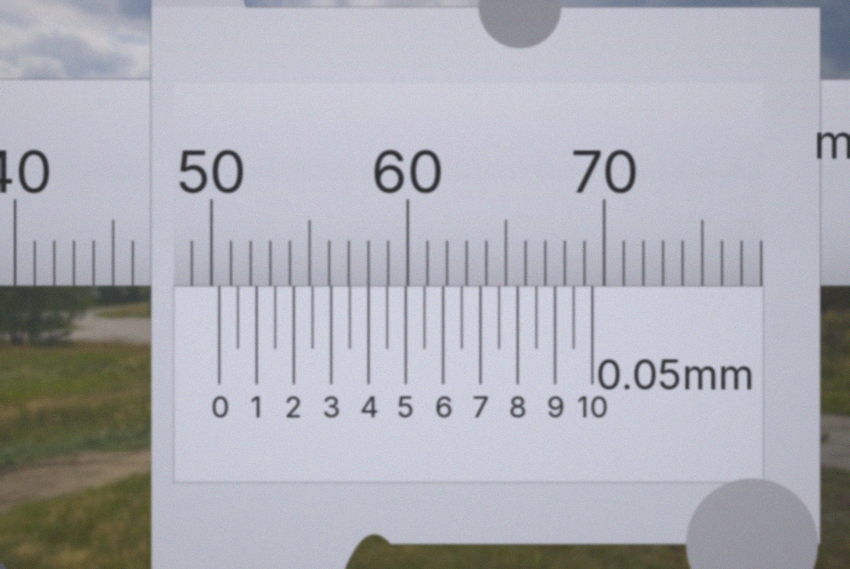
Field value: {"value": 50.4, "unit": "mm"}
